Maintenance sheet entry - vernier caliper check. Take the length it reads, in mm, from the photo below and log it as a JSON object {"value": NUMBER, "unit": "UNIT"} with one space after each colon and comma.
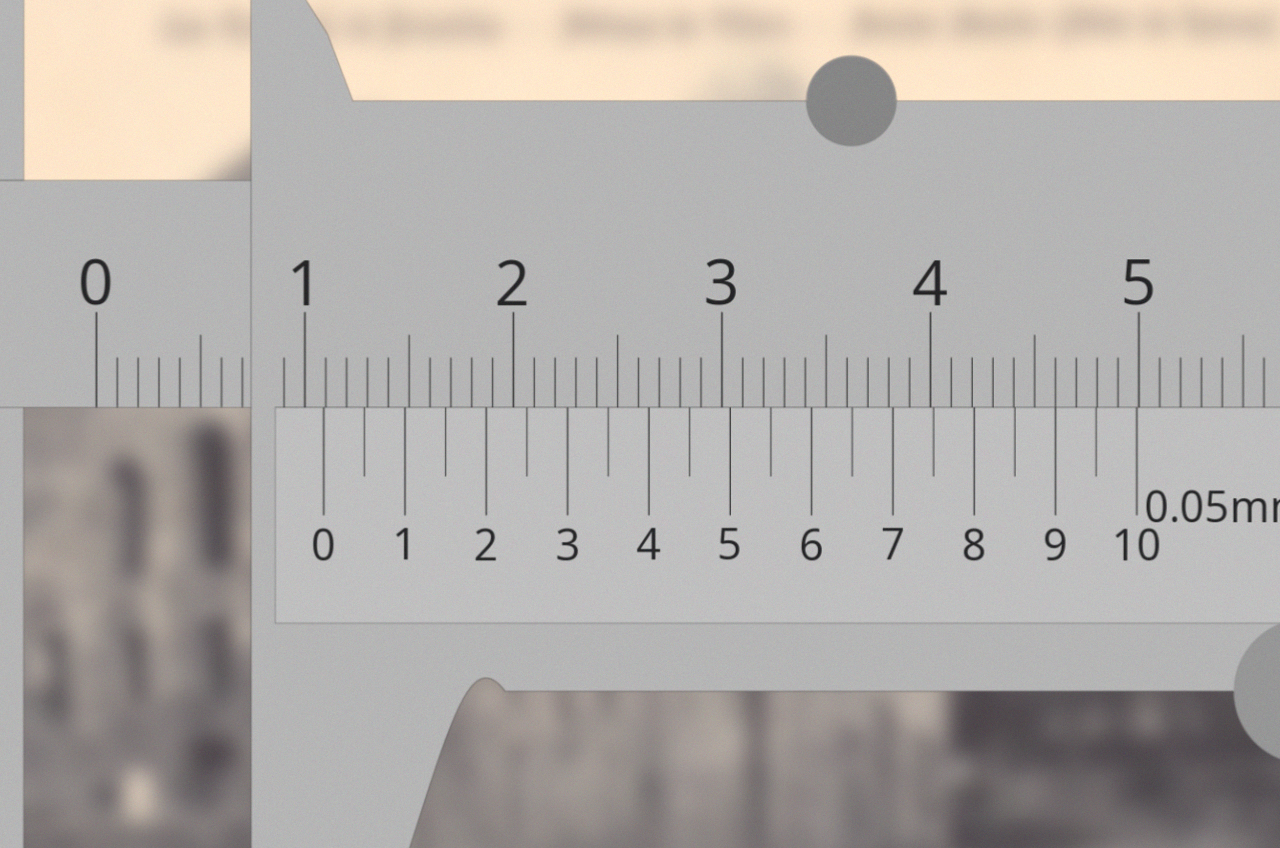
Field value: {"value": 10.9, "unit": "mm"}
